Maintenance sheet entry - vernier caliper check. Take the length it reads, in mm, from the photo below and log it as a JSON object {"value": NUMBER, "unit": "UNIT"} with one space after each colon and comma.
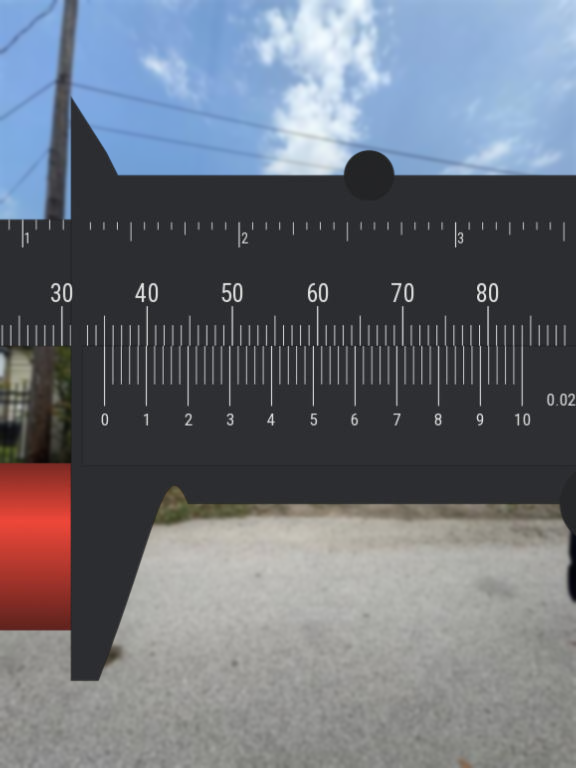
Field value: {"value": 35.0, "unit": "mm"}
